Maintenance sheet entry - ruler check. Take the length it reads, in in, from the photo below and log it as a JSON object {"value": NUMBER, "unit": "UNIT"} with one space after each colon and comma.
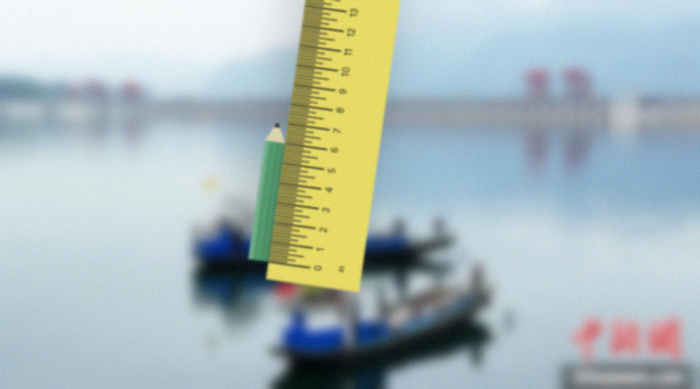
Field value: {"value": 7, "unit": "in"}
